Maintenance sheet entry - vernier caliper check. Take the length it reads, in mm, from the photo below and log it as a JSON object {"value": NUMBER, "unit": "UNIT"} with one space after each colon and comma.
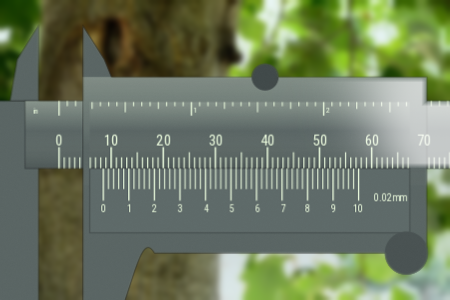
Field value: {"value": 8.5, "unit": "mm"}
